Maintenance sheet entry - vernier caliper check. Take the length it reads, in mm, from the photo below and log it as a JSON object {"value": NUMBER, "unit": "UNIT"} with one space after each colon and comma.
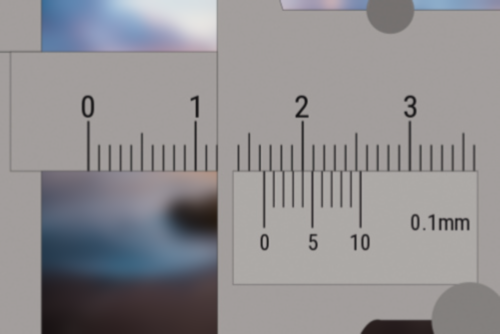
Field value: {"value": 16.4, "unit": "mm"}
